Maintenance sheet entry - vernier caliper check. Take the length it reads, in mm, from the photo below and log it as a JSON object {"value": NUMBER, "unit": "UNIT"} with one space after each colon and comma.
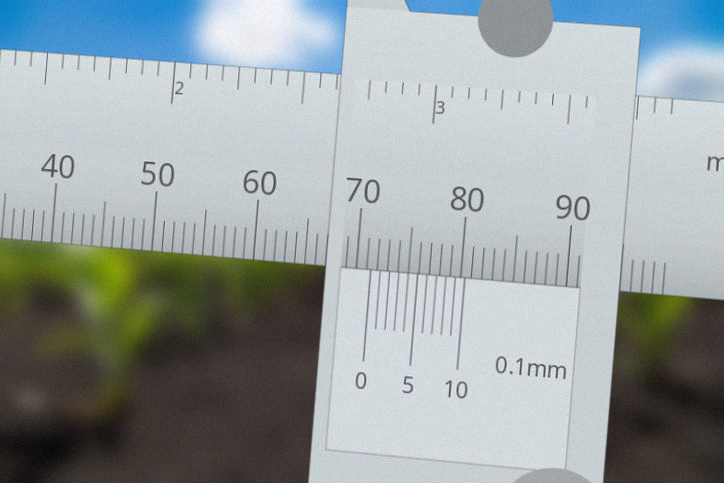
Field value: {"value": 71.4, "unit": "mm"}
